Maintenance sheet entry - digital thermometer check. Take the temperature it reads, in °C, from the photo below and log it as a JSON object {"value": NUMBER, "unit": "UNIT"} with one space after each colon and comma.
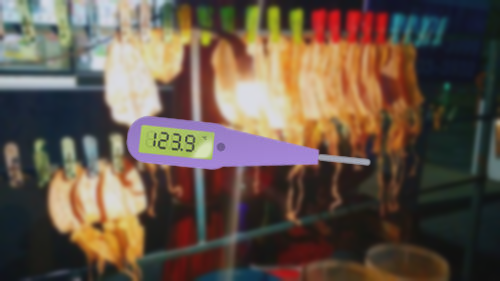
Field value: {"value": 123.9, "unit": "°C"}
